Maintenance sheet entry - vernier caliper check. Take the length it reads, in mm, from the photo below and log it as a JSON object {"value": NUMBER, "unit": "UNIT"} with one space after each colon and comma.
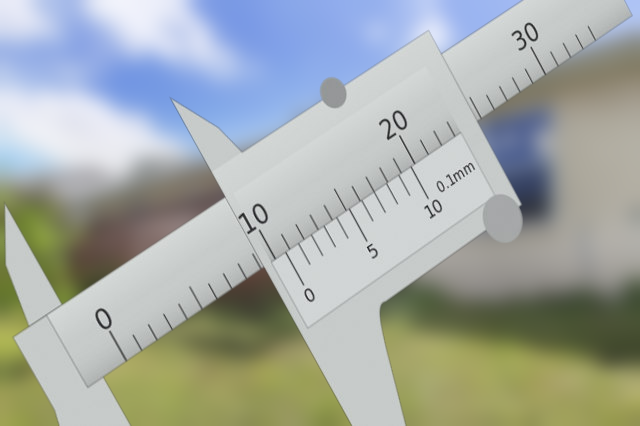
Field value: {"value": 10.7, "unit": "mm"}
